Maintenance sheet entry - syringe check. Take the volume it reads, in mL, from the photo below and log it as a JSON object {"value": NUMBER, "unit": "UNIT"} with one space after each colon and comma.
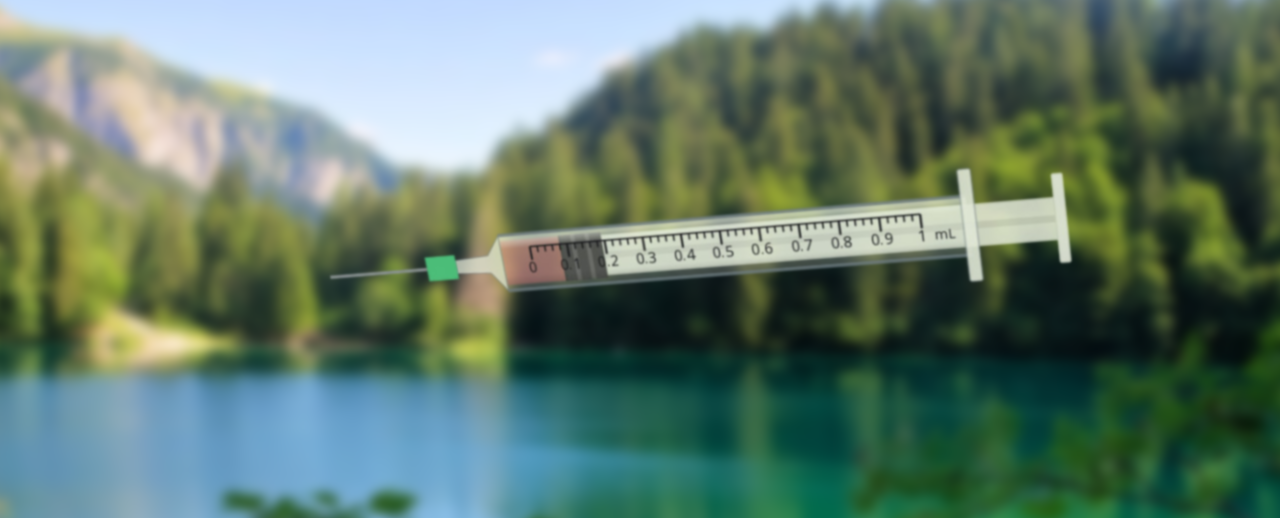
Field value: {"value": 0.08, "unit": "mL"}
